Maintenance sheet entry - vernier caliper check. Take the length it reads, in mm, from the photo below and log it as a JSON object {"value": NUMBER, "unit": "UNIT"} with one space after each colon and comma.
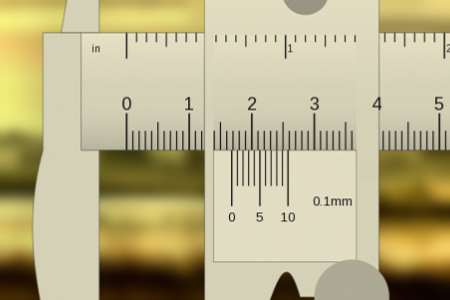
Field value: {"value": 16.8, "unit": "mm"}
